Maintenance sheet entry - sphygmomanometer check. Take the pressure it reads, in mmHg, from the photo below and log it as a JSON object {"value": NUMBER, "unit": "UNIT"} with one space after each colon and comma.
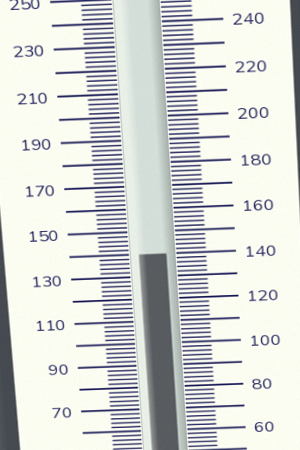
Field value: {"value": 140, "unit": "mmHg"}
